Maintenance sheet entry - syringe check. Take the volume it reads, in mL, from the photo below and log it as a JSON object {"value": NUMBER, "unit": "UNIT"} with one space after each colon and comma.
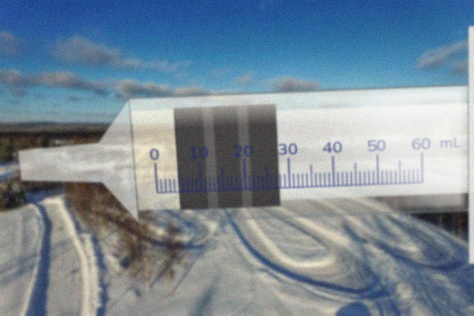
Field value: {"value": 5, "unit": "mL"}
